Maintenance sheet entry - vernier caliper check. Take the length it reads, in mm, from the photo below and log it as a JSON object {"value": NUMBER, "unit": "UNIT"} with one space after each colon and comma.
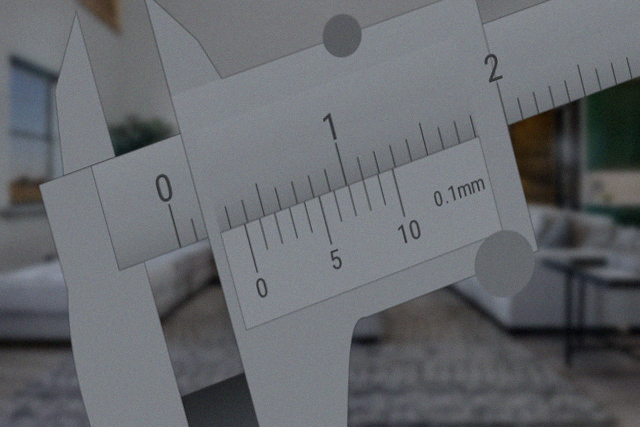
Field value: {"value": 3.8, "unit": "mm"}
